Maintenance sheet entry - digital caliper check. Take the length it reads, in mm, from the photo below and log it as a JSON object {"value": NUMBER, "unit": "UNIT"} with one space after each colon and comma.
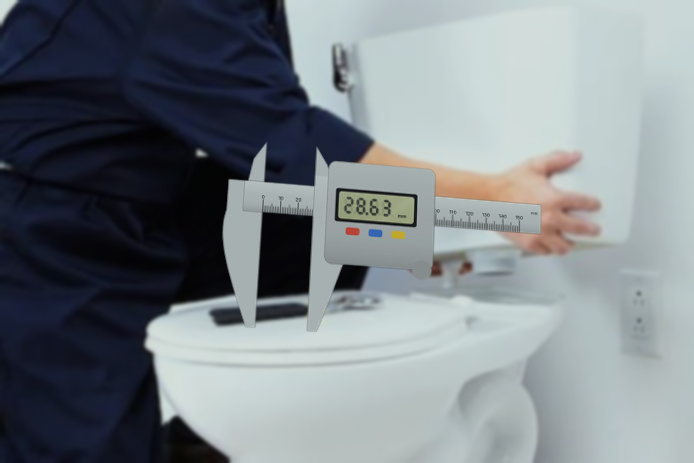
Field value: {"value": 28.63, "unit": "mm"}
